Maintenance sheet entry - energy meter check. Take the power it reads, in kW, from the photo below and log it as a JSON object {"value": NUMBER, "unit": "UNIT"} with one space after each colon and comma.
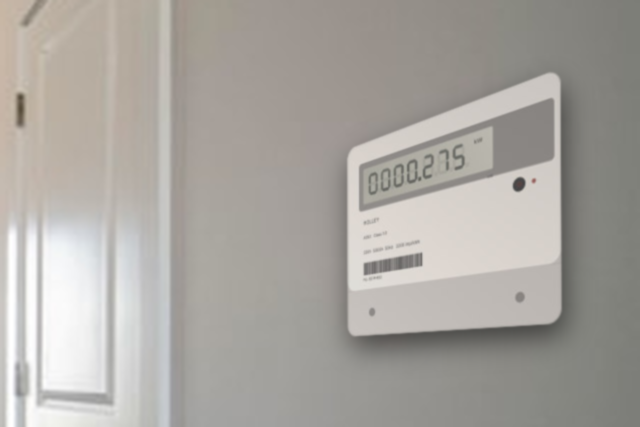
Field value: {"value": 0.275, "unit": "kW"}
